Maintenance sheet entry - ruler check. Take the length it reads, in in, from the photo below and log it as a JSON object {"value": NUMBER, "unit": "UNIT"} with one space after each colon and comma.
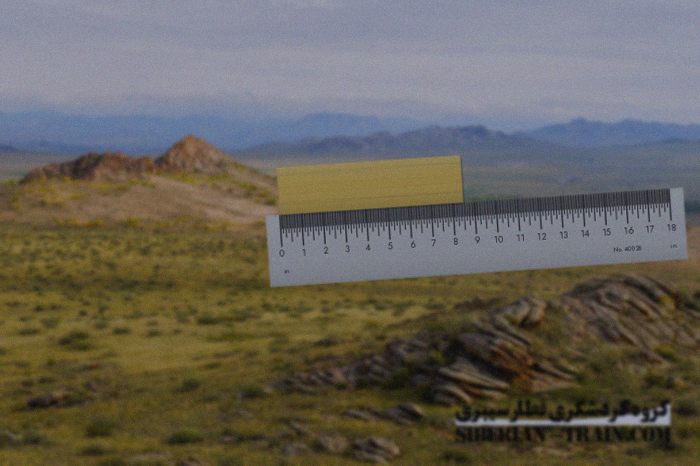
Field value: {"value": 8.5, "unit": "in"}
